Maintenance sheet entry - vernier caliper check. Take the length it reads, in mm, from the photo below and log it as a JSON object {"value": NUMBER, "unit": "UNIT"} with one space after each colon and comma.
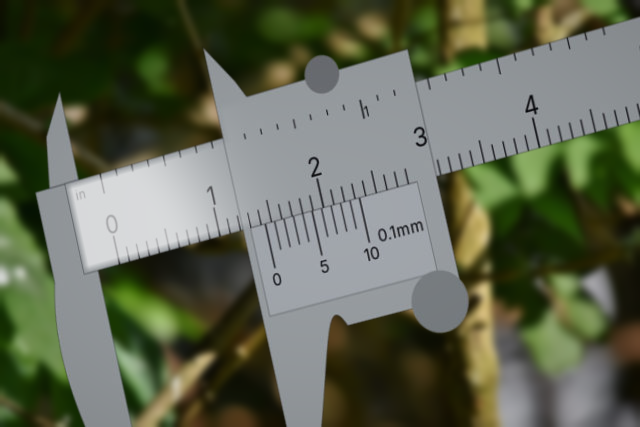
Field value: {"value": 14.4, "unit": "mm"}
